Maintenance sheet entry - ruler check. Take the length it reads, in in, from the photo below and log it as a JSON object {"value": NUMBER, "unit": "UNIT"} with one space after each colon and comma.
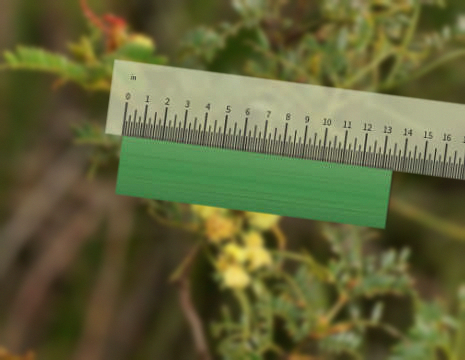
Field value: {"value": 13.5, "unit": "in"}
